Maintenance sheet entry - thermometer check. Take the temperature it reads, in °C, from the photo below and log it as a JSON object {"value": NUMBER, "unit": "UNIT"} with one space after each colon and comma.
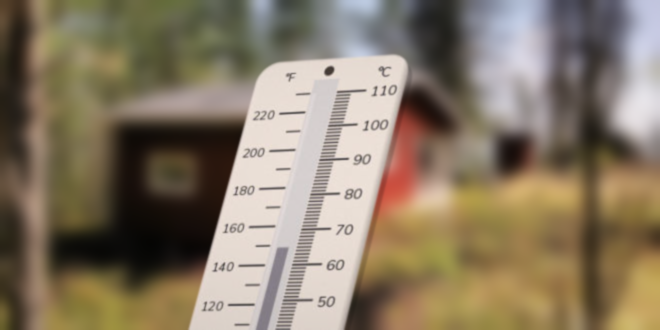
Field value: {"value": 65, "unit": "°C"}
